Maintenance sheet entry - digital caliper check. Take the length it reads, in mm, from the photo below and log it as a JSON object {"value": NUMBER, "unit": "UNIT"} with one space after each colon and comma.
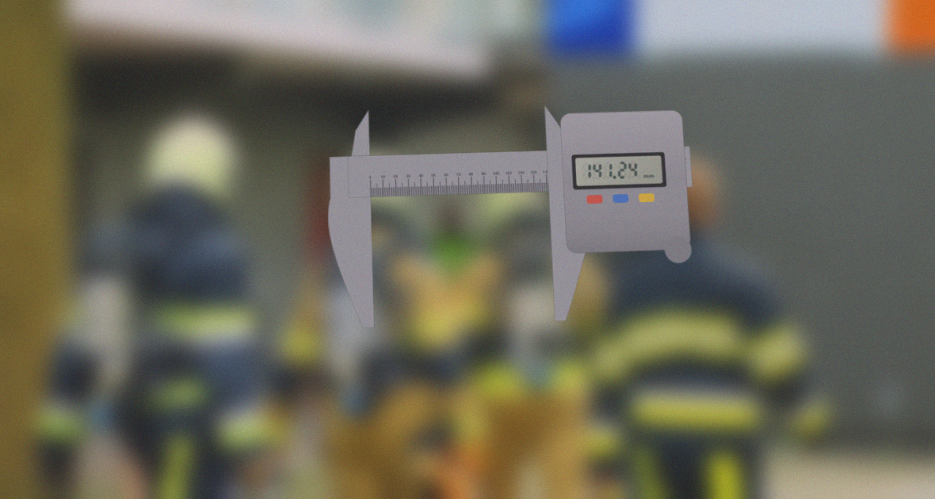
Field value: {"value": 141.24, "unit": "mm"}
